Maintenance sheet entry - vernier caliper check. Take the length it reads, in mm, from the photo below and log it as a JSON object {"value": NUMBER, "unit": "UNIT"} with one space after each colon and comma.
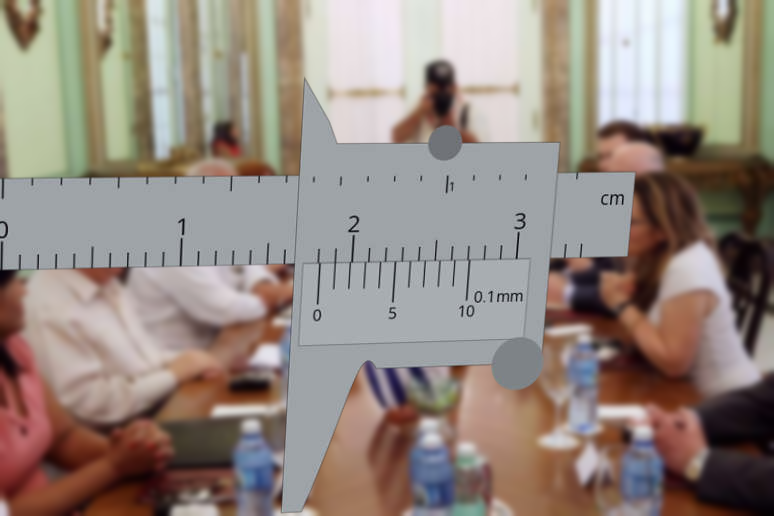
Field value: {"value": 18.1, "unit": "mm"}
